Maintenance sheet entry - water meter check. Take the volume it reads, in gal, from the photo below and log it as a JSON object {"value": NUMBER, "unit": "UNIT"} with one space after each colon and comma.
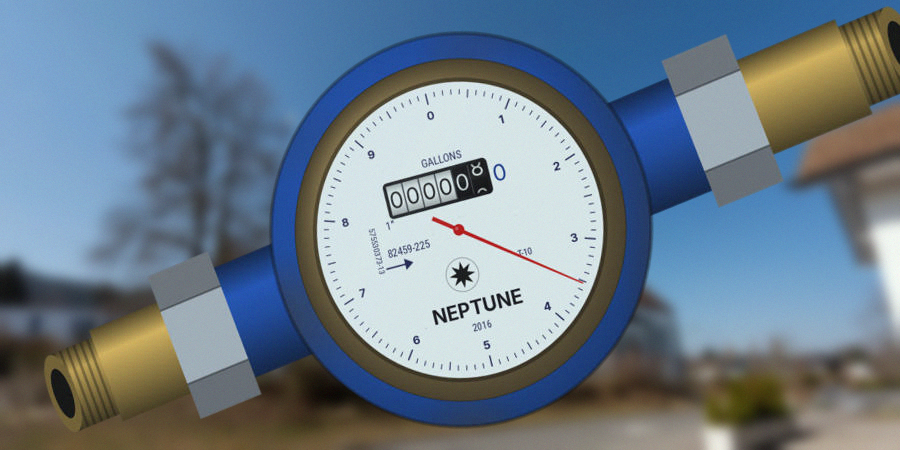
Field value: {"value": 83.5, "unit": "gal"}
